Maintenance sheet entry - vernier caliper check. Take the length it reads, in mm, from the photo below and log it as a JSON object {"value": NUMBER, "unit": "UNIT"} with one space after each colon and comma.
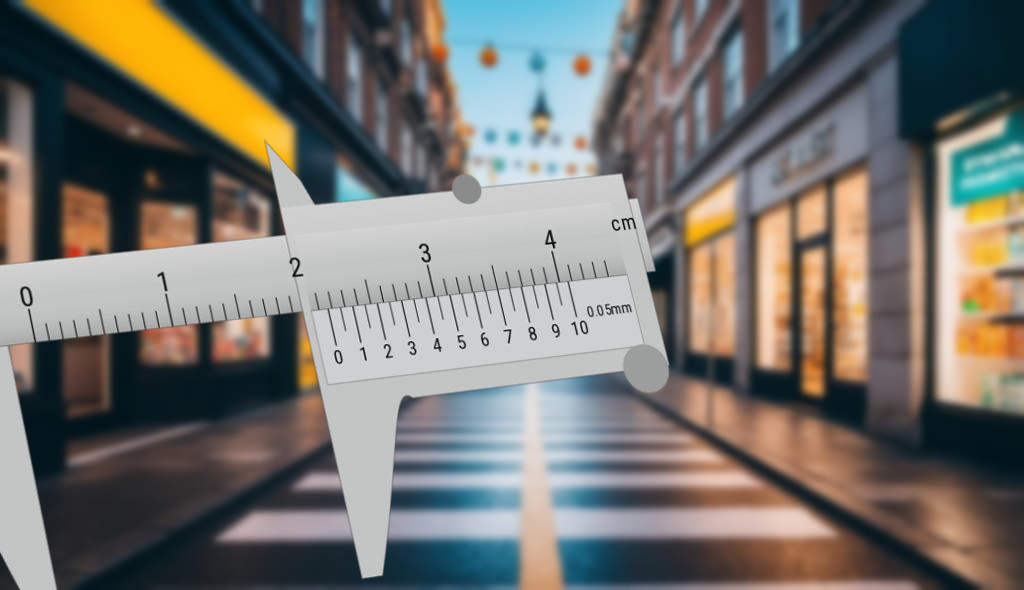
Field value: {"value": 21.7, "unit": "mm"}
